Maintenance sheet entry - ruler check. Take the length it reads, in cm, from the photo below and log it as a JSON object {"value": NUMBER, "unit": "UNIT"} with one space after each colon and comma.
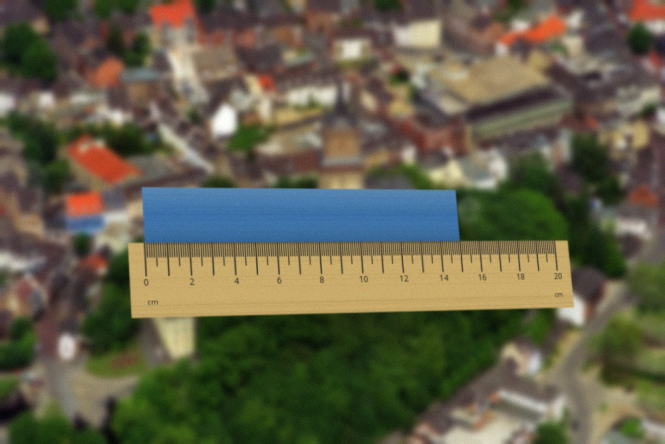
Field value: {"value": 15, "unit": "cm"}
